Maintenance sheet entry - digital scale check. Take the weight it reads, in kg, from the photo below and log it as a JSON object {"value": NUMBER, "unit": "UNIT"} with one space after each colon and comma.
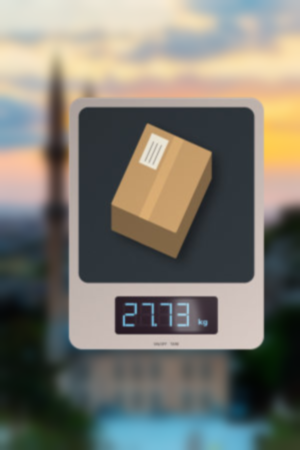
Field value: {"value": 27.73, "unit": "kg"}
